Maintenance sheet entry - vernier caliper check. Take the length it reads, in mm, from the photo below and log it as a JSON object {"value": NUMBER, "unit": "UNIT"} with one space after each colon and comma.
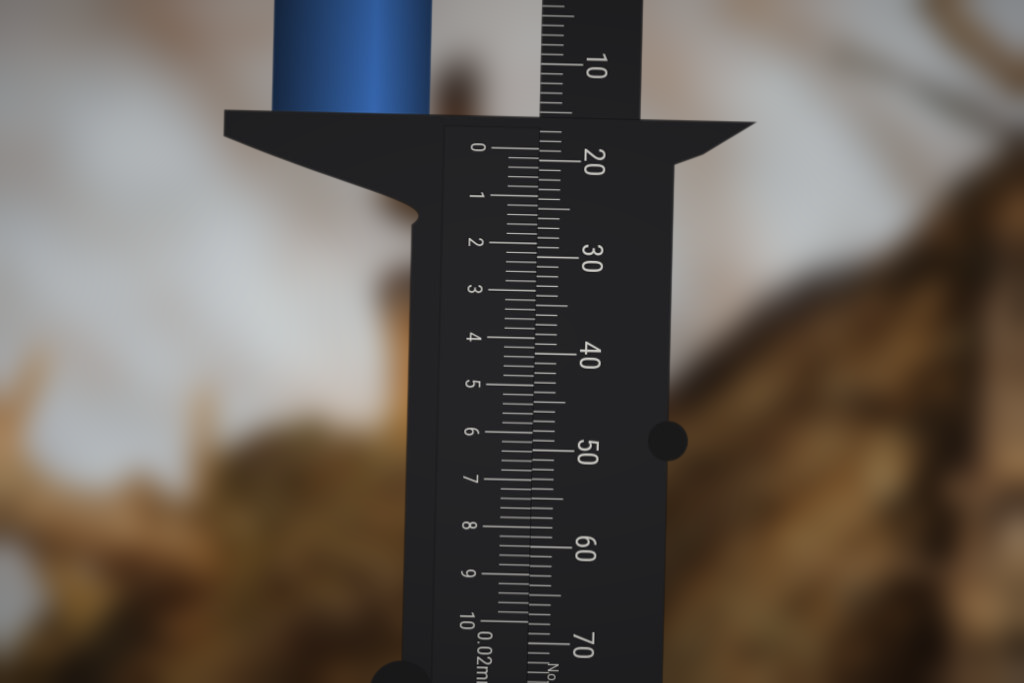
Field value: {"value": 18.8, "unit": "mm"}
